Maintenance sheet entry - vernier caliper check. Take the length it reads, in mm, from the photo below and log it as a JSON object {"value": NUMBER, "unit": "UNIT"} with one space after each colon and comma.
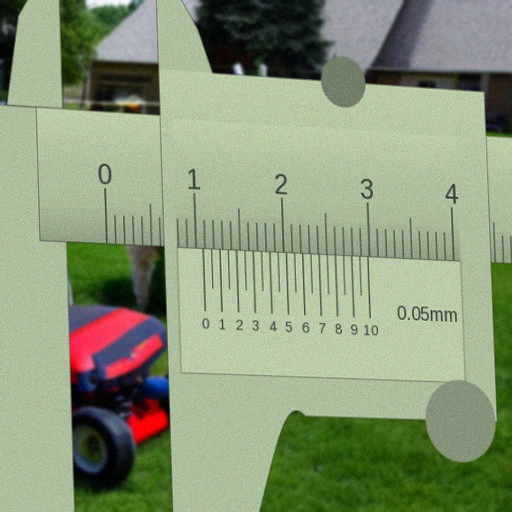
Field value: {"value": 10.8, "unit": "mm"}
